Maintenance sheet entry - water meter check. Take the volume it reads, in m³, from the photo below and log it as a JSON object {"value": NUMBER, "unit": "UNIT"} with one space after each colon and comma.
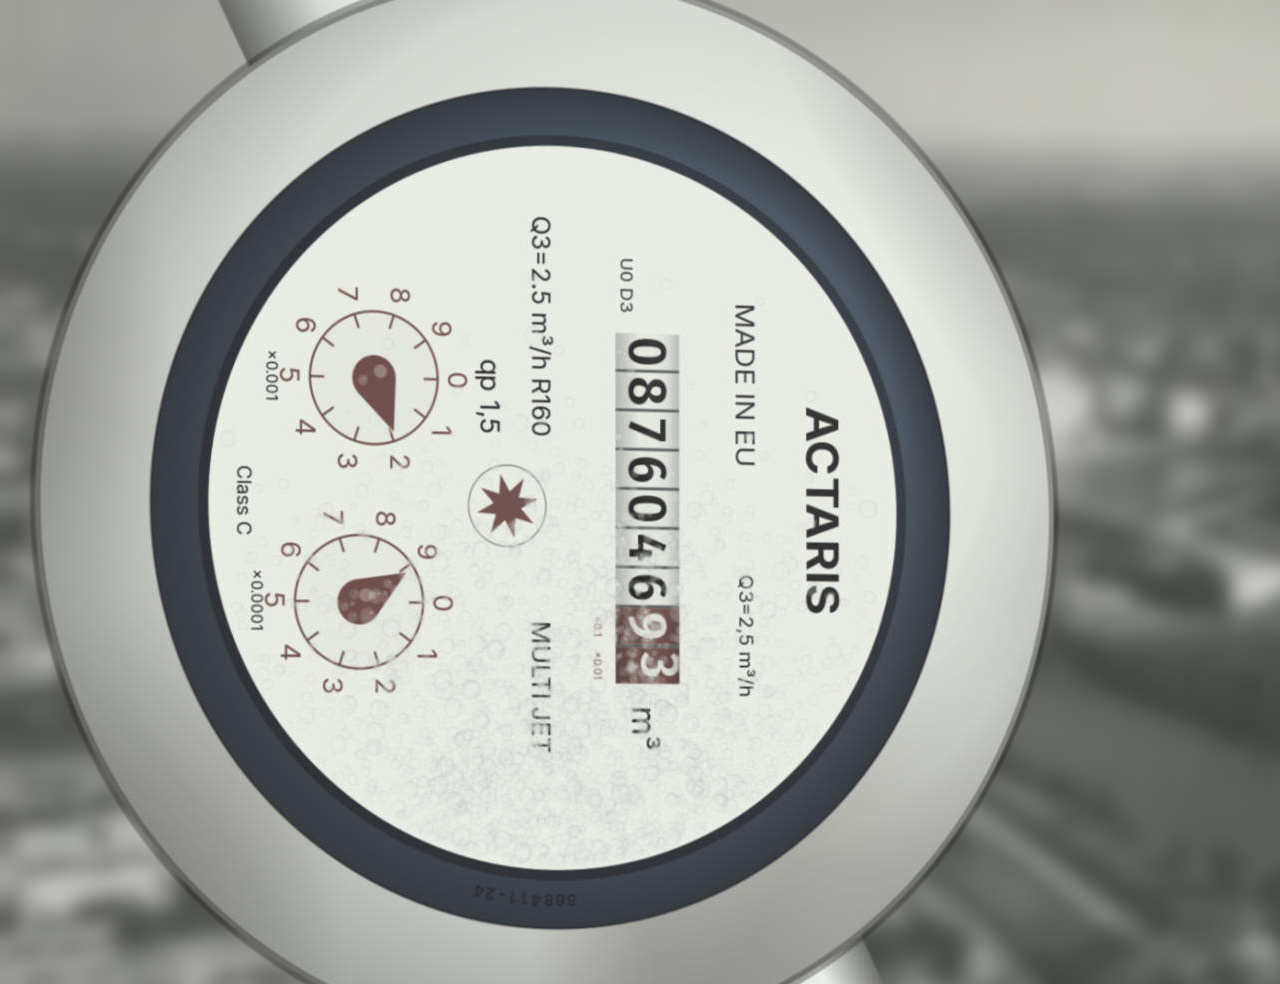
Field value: {"value": 876046.9319, "unit": "m³"}
